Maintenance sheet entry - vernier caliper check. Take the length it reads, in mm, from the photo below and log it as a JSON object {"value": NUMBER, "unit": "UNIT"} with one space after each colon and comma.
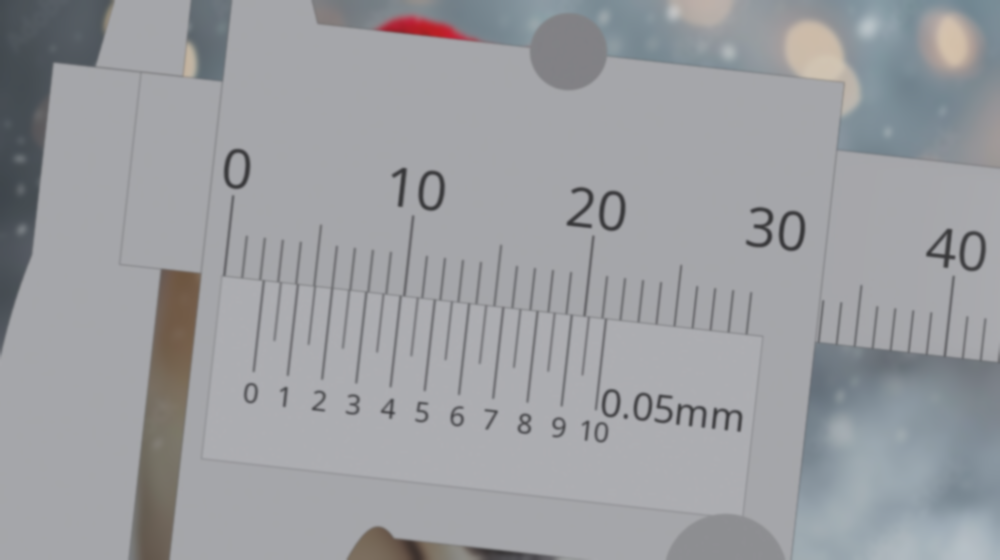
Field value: {"value": 2.2, "unit": "mm"}
